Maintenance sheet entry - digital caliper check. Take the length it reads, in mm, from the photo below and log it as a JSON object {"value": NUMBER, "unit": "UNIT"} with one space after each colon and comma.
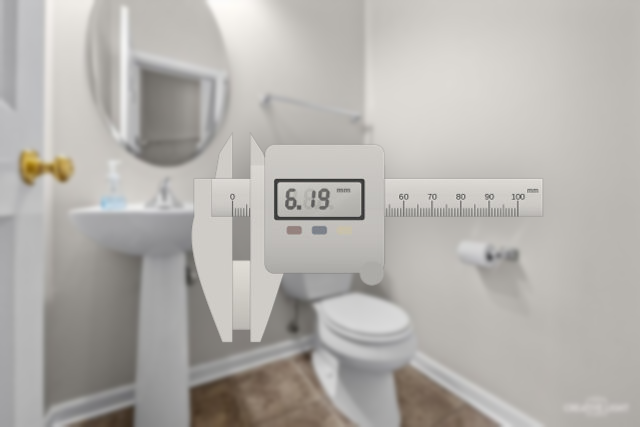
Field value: {"value": 6.19, "unit": "mm"}
